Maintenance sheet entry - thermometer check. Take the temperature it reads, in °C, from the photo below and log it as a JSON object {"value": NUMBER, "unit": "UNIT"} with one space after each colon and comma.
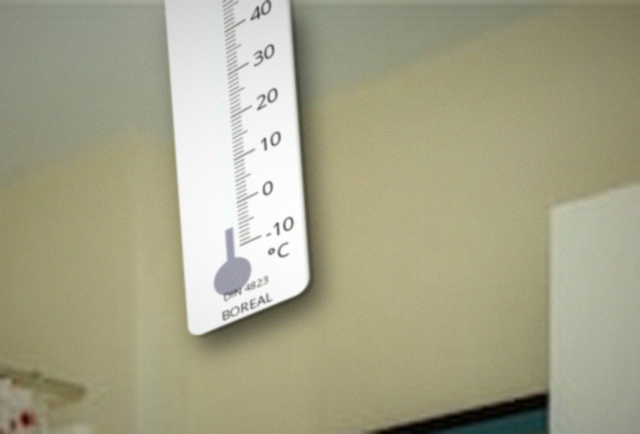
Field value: {"value": -5, "unit": "°C"}
